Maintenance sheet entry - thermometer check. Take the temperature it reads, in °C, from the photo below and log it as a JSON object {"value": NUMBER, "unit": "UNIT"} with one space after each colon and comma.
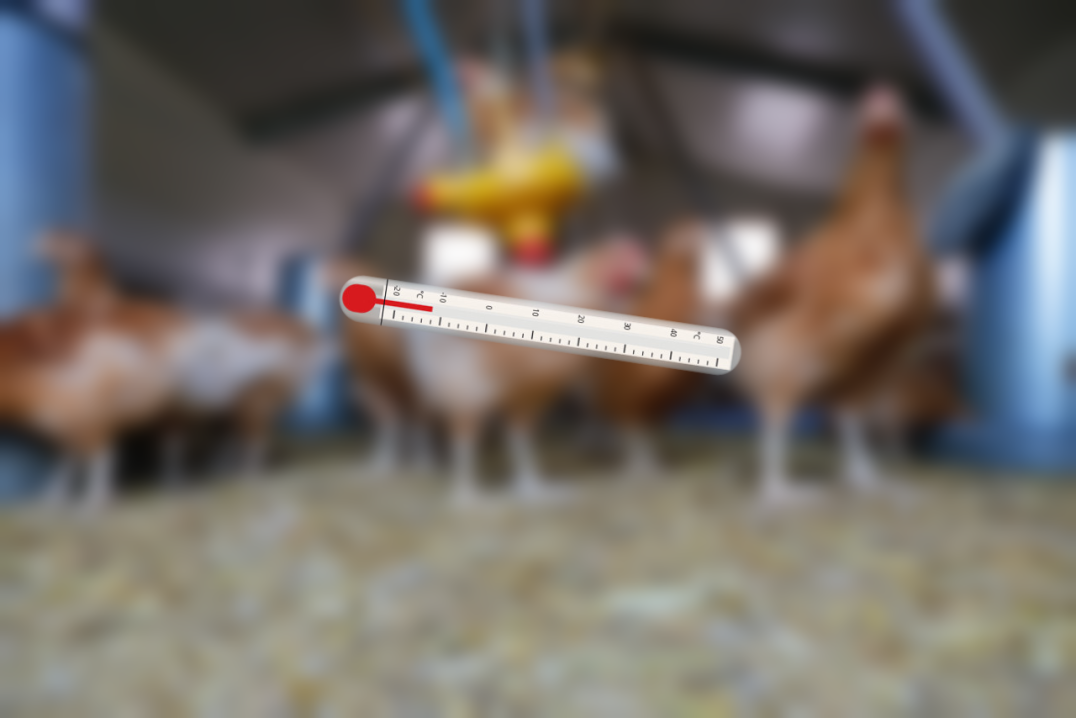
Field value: {"value": -12, "unit": "°C"}
